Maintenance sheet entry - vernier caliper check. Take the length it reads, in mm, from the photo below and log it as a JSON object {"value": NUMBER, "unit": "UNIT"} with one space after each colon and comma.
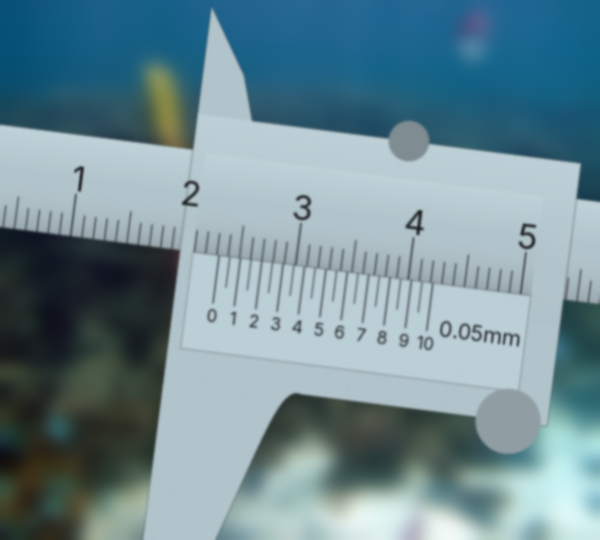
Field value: {"value": 23.2, "unit": "mm"}
